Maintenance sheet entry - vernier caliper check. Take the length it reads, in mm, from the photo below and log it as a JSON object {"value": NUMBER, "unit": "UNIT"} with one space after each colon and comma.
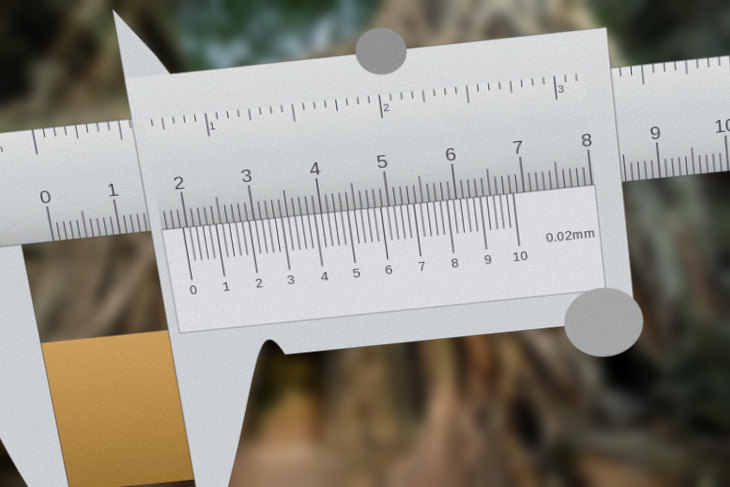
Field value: {"value": 19.4, "unit": "mm"}
